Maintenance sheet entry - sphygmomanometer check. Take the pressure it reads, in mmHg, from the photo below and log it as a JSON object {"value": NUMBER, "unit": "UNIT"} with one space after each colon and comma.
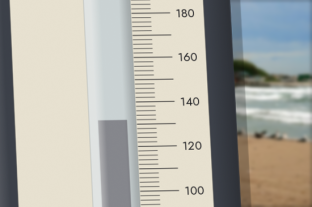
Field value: {"value": 132, "unit": "mmHg"}
